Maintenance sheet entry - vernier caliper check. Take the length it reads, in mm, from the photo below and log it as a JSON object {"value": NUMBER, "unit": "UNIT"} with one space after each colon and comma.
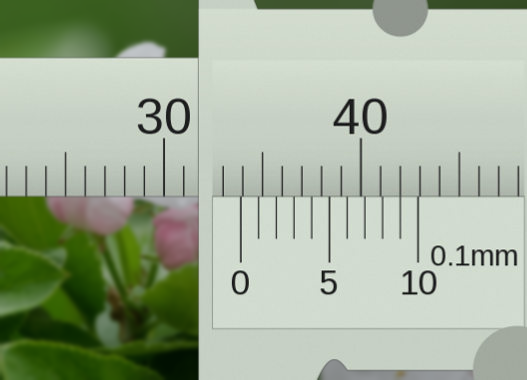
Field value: {"value": 33.9, "unit": "mm"}
